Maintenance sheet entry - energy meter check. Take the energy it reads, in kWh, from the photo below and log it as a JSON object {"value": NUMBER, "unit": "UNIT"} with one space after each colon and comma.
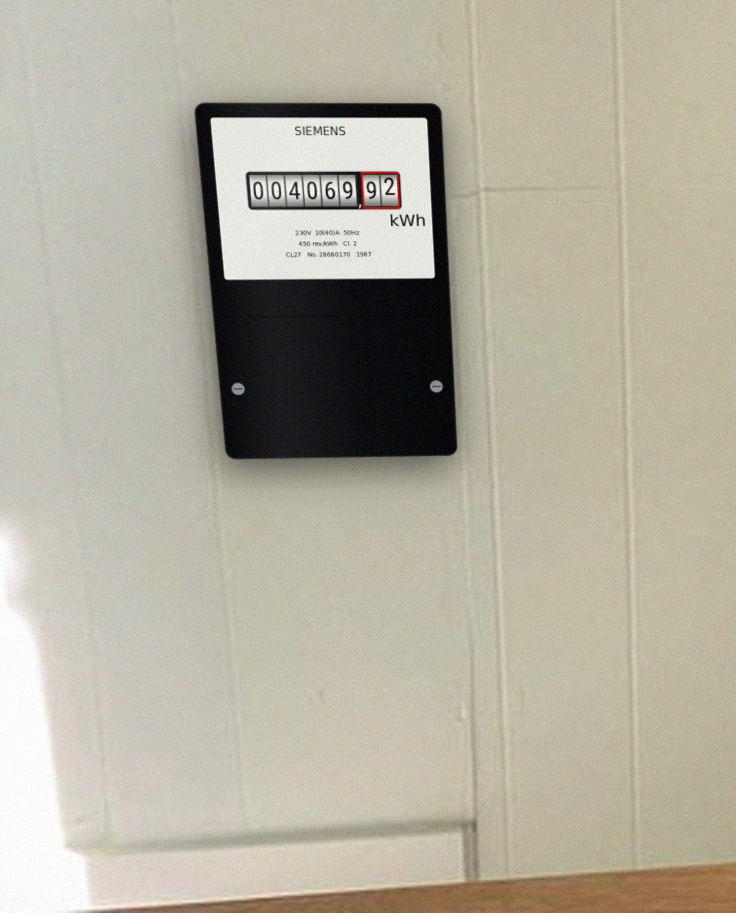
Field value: {"value": 4069.92, "unit": "kWh"}
